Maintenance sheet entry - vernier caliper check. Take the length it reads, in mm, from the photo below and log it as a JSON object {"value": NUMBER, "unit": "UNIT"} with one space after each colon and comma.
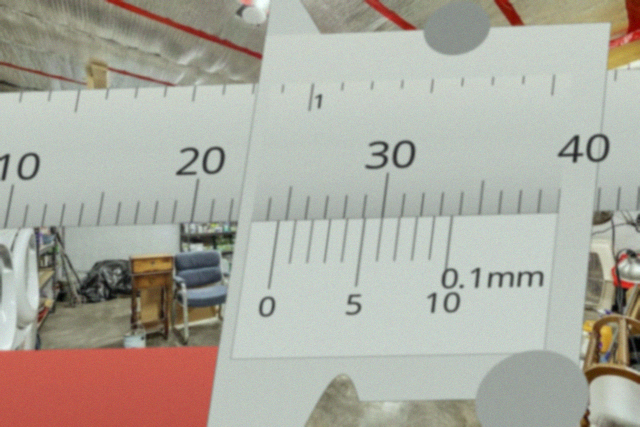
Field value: {"value": 24.6, "unit": "mm"}
